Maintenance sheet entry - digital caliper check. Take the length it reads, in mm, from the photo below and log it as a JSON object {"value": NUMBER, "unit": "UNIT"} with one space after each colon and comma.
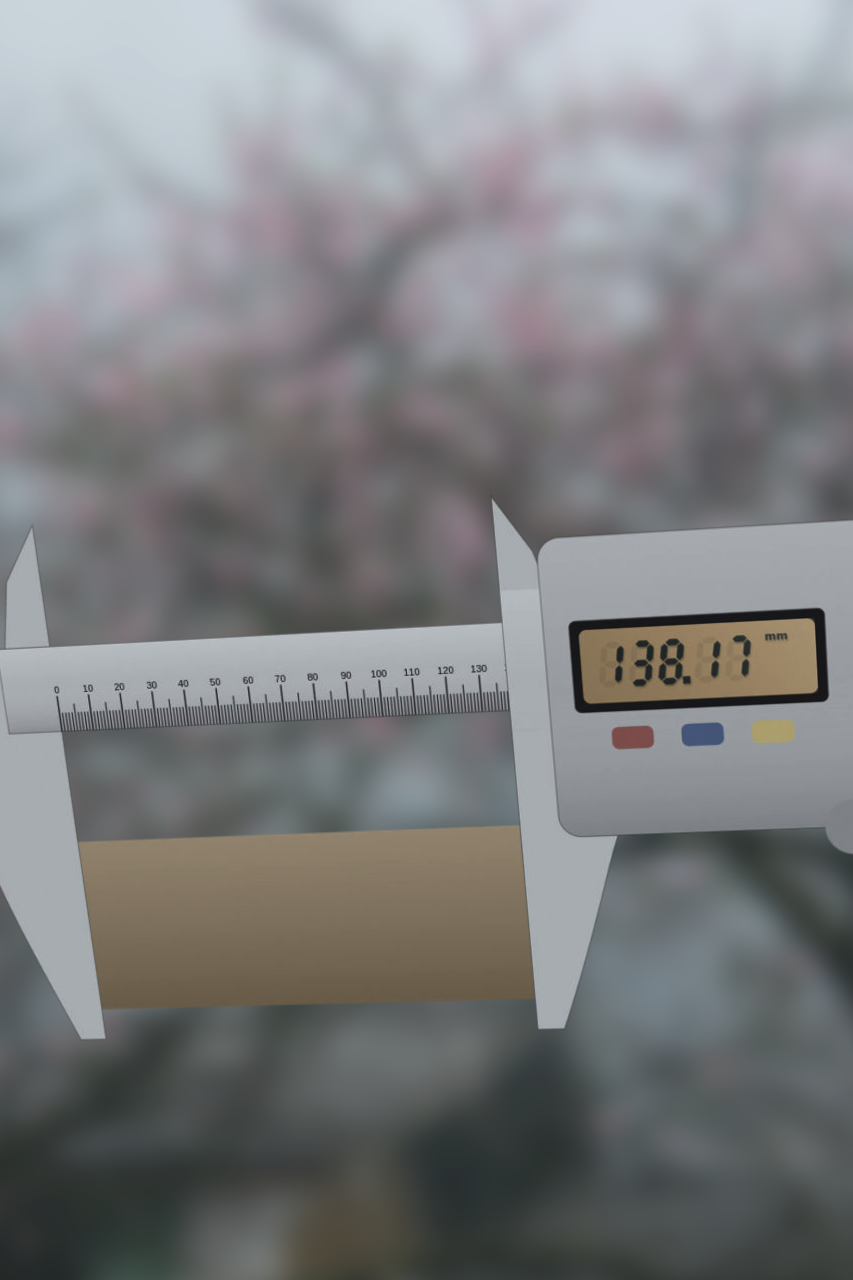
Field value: {"value": 138.17, "unit": "mm"}
